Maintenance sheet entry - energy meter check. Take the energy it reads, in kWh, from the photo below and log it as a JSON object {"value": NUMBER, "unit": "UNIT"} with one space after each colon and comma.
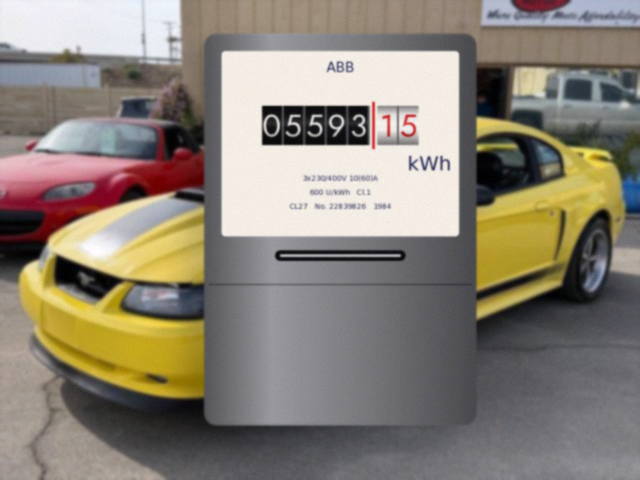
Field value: {"value": 5593.15, "unit": "kWh"}
